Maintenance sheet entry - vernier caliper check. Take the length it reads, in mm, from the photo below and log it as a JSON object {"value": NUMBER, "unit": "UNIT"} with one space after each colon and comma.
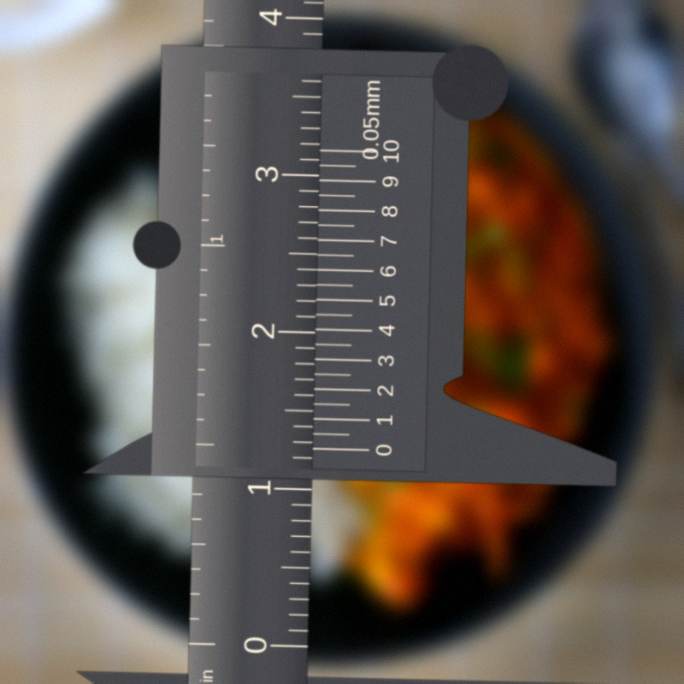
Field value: {"value": 12.6, "unit": "mm"}
